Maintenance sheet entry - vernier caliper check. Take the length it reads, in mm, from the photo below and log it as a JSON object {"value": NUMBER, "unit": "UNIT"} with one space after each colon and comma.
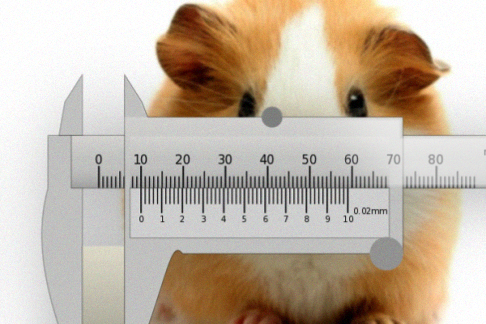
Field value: {"value": 10.0, "unit": "mm"}
